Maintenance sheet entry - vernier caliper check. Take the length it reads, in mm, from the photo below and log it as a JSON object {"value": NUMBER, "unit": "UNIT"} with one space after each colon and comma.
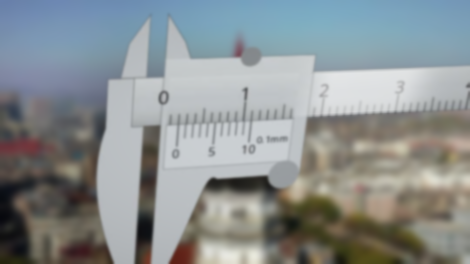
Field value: {"value": 2.0, "unit": "mm"}
